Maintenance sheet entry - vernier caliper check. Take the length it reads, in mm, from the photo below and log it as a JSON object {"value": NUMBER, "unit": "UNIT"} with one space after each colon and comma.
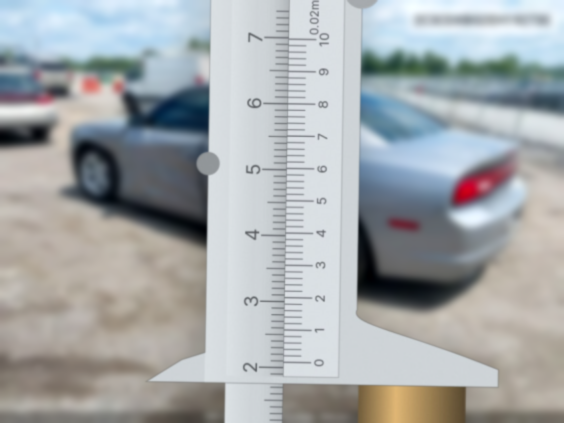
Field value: {"value": 20.8, "unit": "mm"}
